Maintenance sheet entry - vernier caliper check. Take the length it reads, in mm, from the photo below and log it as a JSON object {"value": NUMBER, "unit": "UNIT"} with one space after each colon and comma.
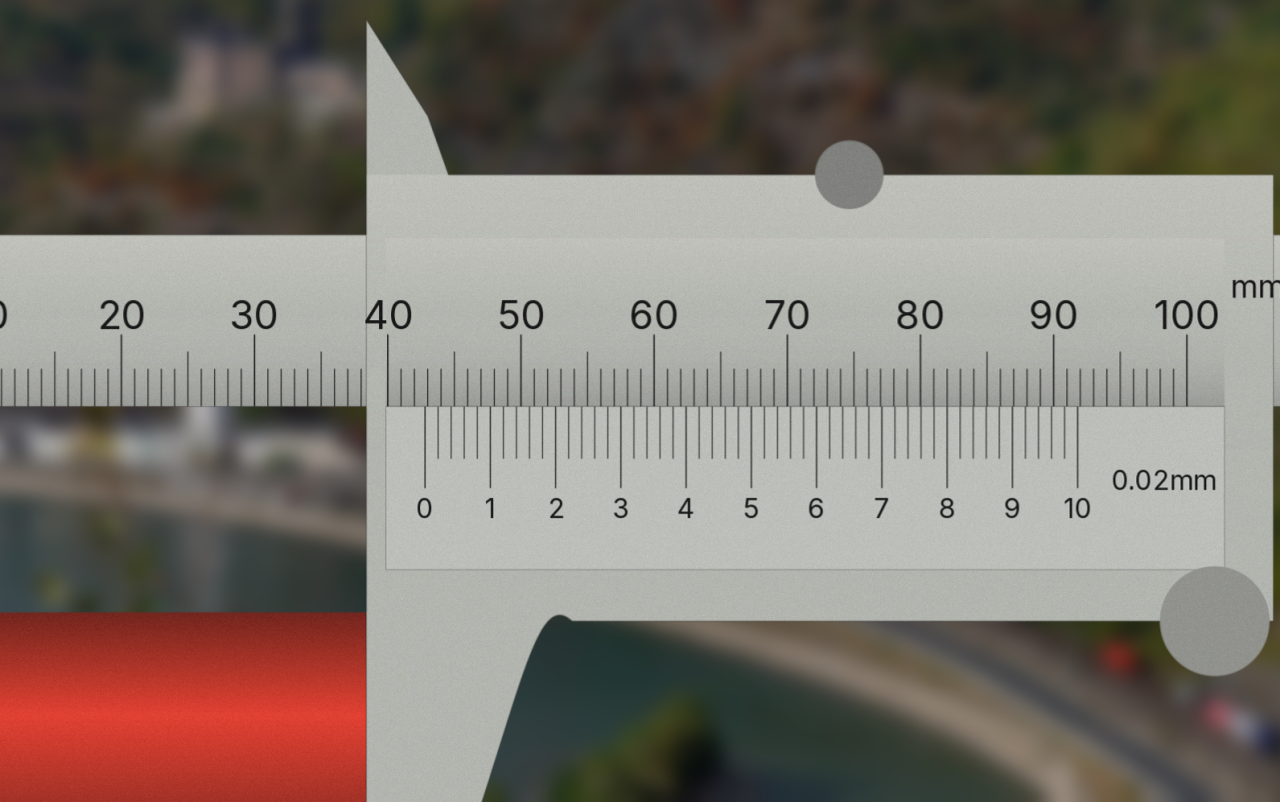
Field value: {"value": 42.8, "unit": "mm"}
